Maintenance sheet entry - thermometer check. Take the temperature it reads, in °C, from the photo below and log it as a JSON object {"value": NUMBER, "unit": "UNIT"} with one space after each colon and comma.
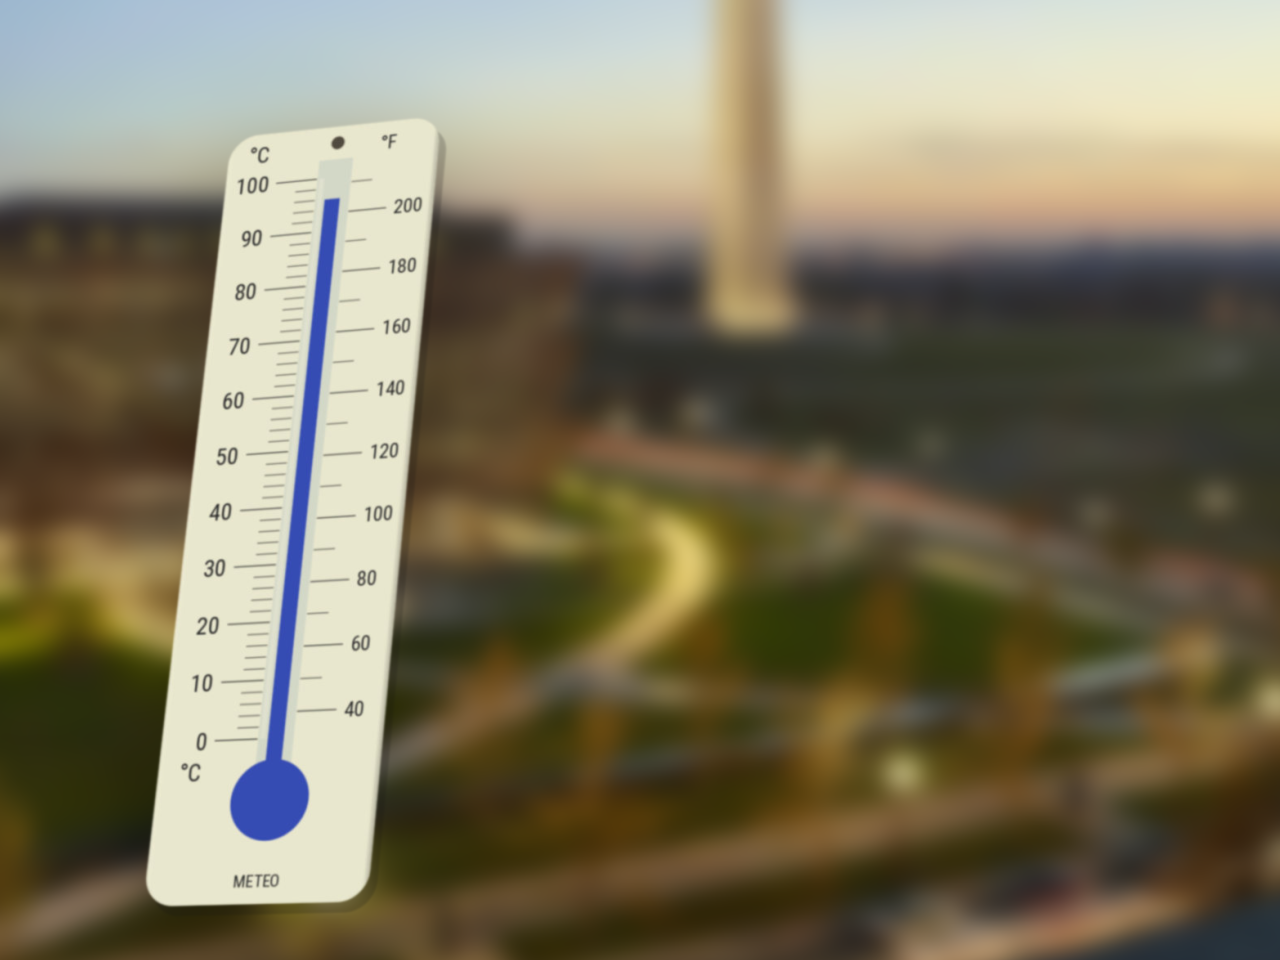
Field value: {"value": 96, "unit": "°C"}
